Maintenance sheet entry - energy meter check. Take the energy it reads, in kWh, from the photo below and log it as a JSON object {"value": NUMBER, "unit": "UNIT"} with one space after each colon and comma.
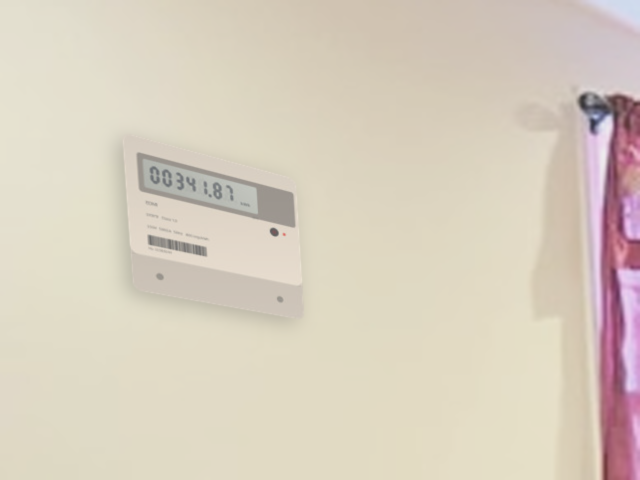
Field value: {"value": 341.87, "unit": "kWh"}
